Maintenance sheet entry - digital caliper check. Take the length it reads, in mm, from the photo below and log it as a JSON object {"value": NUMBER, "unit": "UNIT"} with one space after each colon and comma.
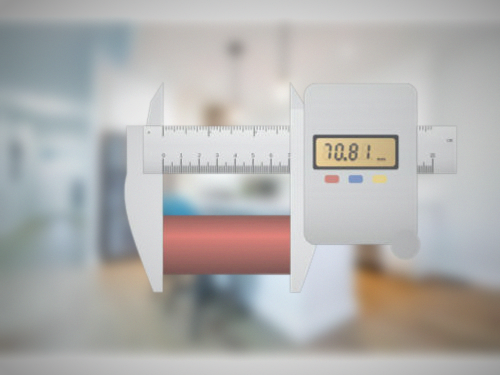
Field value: {"value": 70.81, "unit": "mm"}
